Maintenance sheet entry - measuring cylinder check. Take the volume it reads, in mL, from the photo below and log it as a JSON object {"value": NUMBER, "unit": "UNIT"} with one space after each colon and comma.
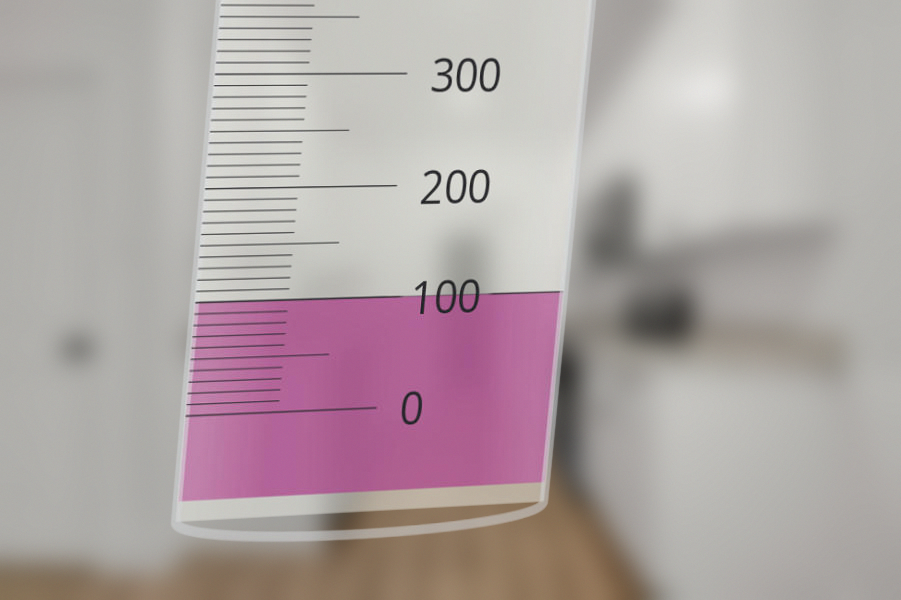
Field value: {"value": 100, "unit": "mL"}
